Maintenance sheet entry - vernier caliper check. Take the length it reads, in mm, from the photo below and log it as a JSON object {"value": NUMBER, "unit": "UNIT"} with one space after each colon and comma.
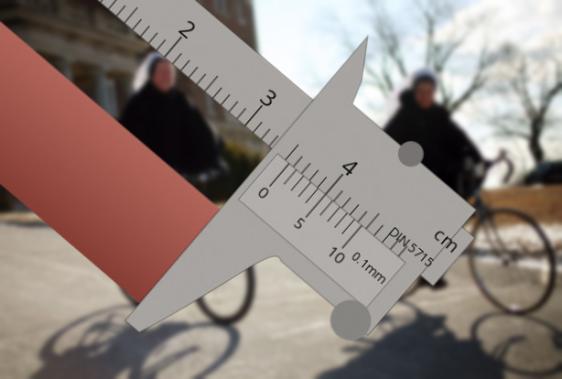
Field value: {"value": 35.5, "unit": "mm"}
